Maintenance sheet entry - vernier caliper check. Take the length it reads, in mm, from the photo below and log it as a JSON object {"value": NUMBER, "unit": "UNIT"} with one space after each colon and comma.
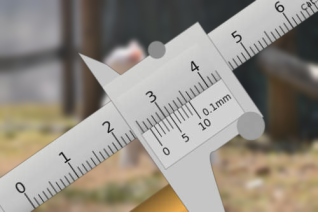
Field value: {"value": 26.4, "unit": "mm"}
